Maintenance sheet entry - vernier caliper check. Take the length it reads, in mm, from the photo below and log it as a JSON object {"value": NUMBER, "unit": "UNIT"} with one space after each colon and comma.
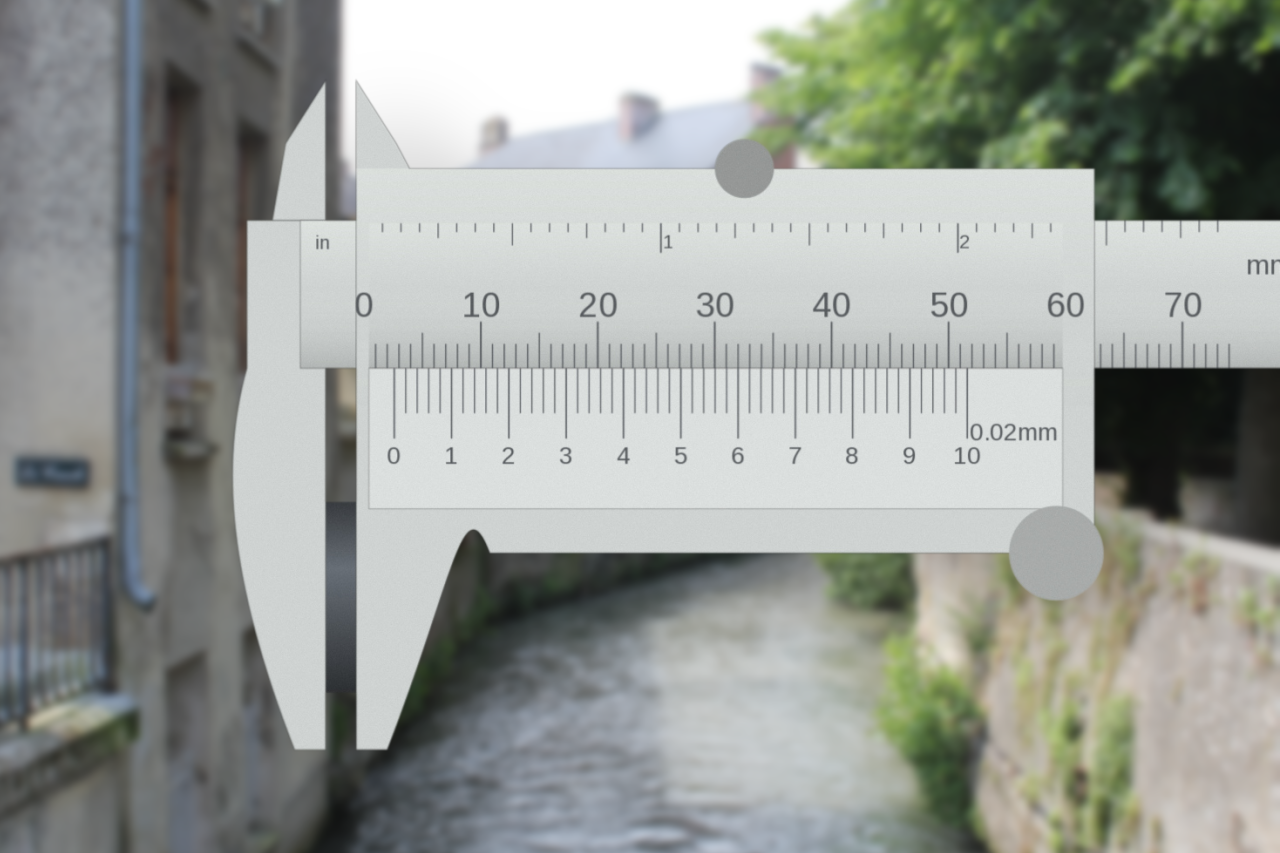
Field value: {"value": 2.6, "unit": "mm"}
